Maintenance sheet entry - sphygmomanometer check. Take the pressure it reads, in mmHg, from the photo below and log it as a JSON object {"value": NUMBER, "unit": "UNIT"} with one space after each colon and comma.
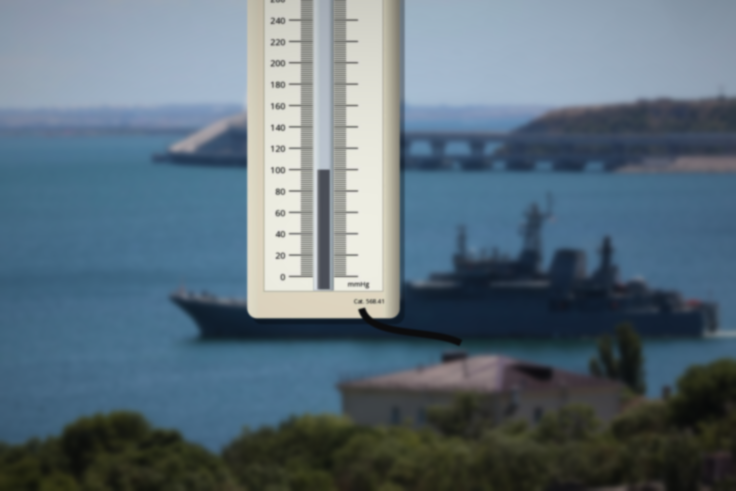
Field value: {"value": 100, "unit": "mmHg"}
